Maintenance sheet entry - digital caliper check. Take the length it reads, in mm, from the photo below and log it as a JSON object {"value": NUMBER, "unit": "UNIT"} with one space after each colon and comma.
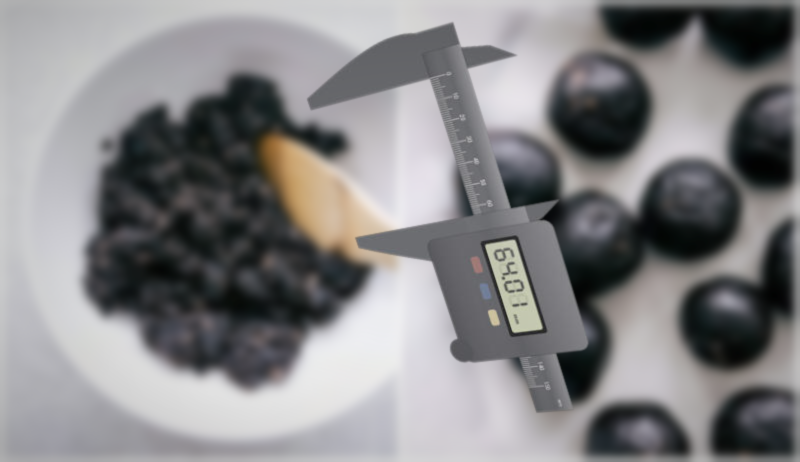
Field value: {"value": 64.01, "unit": "mm"}
